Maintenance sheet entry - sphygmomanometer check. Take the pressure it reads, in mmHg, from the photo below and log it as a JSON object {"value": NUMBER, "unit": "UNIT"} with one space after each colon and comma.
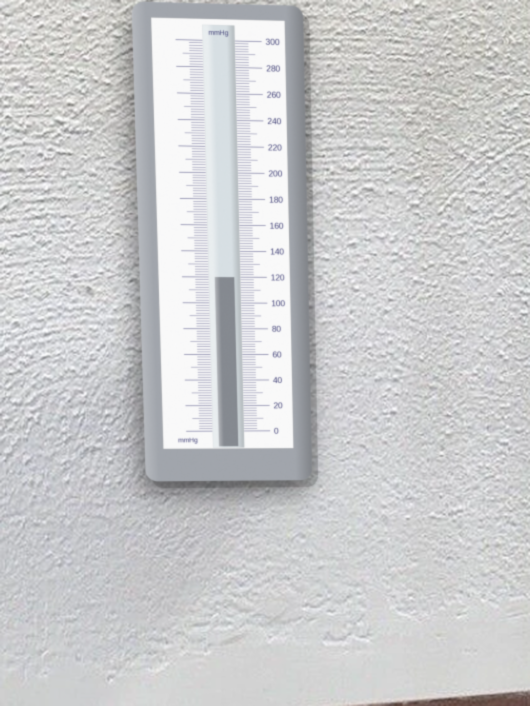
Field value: {"value": 120, "unit": "mmHg"}
